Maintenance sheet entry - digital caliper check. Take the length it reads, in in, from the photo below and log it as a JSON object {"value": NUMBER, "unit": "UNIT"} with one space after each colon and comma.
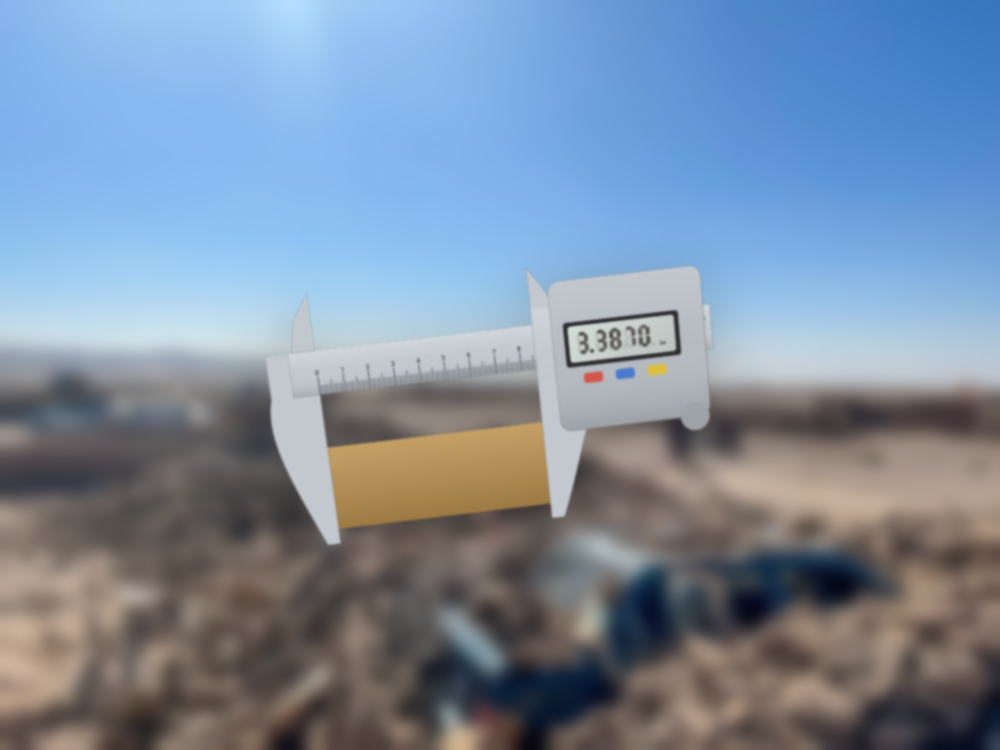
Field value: {"value": 3.3870, "unit": "in"}
